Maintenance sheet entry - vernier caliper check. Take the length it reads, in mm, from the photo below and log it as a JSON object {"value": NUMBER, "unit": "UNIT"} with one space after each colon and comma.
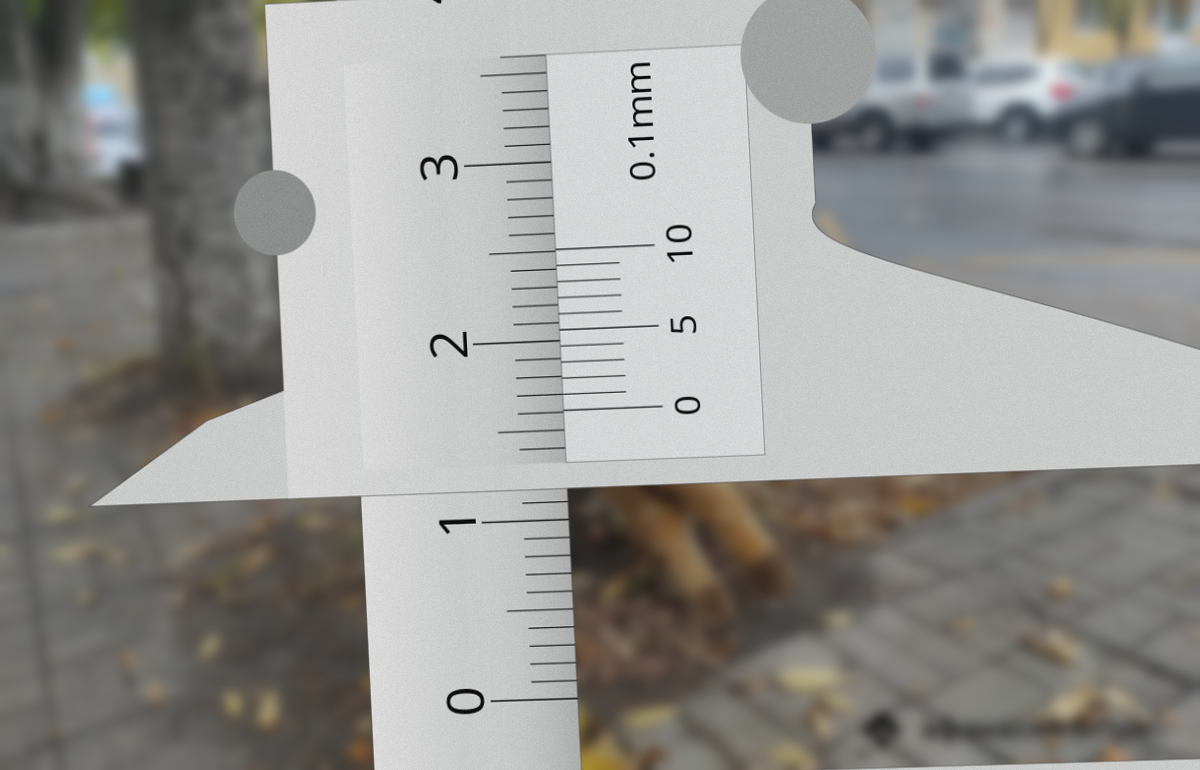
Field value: {"value": 16.1, "unit": "mm"}
